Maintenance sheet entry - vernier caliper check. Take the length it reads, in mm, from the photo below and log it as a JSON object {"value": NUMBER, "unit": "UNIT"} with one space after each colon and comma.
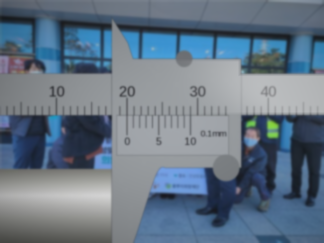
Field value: {"value": 20.0, "unit": "mm"}
